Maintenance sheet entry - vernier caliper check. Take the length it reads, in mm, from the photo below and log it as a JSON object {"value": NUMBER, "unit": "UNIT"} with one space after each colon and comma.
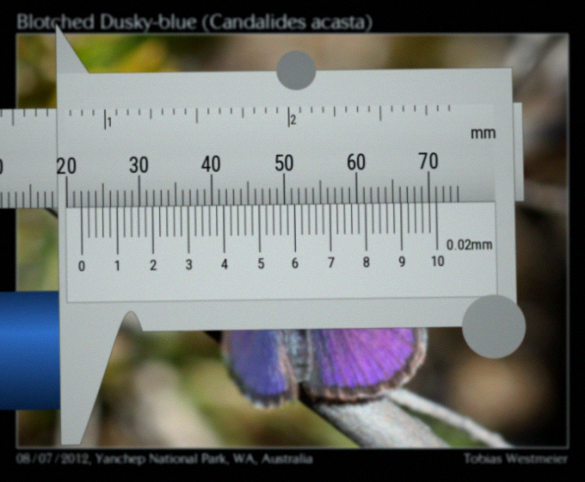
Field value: {"value": 22.0, "unit": "mm"}
